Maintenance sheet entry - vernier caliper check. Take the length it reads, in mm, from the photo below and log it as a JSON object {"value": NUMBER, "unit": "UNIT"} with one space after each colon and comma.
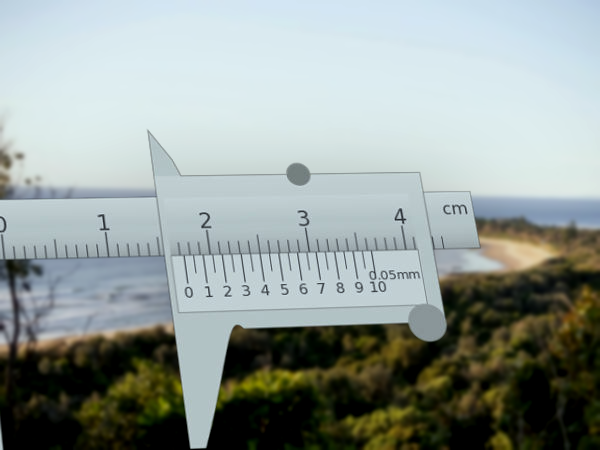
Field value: {"value": 17.4, "unit": "mm"}
